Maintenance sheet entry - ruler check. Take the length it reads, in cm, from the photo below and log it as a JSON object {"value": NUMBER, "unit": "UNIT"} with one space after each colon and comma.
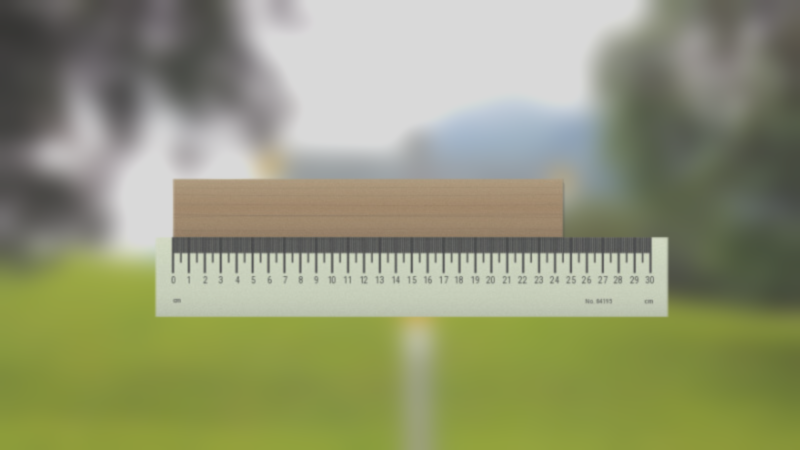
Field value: {"value": 24.5, "unit": "cm"}
